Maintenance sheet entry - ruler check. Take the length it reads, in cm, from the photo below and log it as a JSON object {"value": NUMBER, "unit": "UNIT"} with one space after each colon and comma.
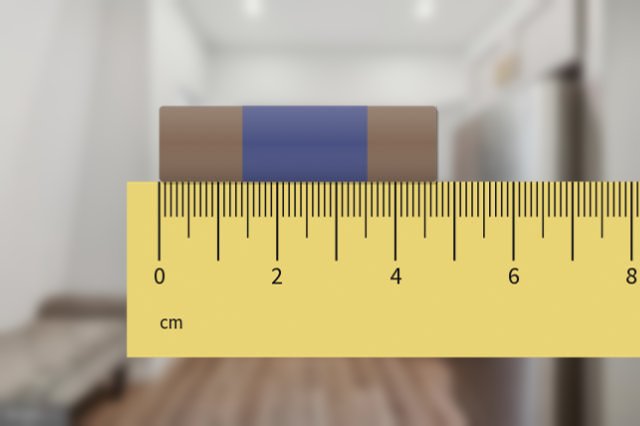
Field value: {"value": 4.7, "unit": "cm"}
